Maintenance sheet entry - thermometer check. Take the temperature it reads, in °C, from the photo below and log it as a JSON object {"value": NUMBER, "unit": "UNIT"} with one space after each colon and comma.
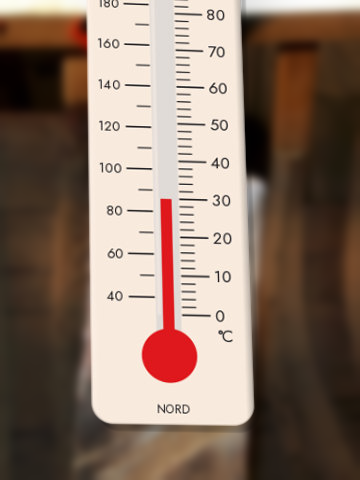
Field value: {"value": 30, "unit": "°C"}
